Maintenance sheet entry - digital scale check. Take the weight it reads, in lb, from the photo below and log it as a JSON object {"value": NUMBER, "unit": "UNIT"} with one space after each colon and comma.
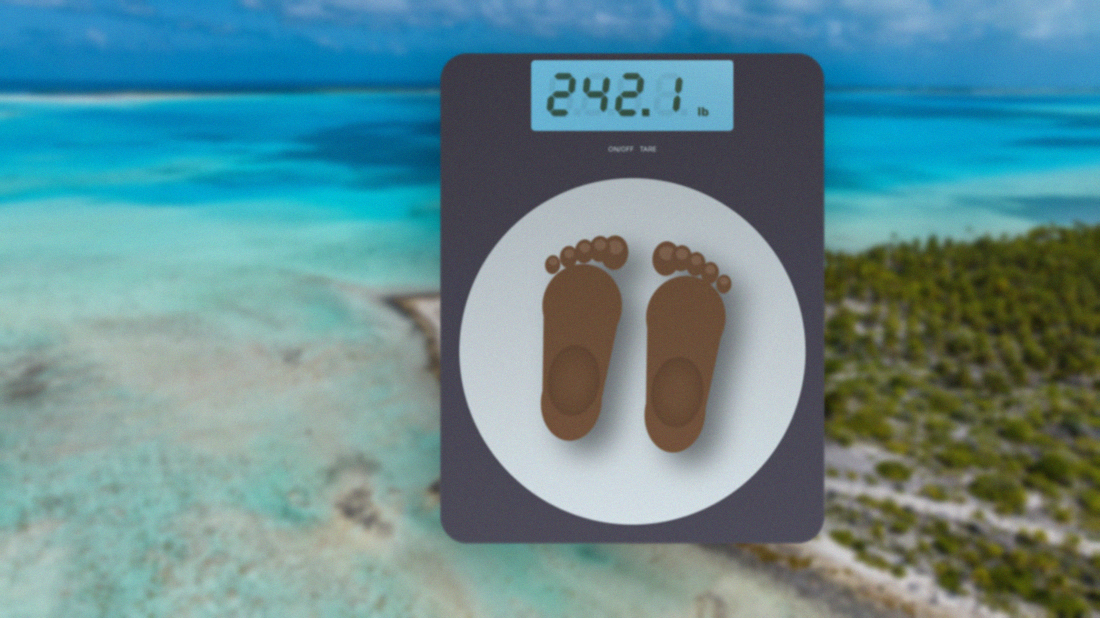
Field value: {"value": 242.1, "unit": "lb"}
